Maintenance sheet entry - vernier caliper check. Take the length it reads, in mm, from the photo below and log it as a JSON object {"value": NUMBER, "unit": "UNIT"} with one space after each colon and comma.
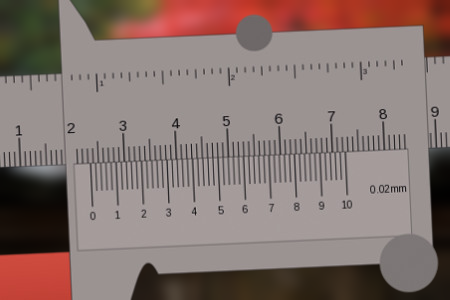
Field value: {"value": 23.5, "unit": "mm"}
